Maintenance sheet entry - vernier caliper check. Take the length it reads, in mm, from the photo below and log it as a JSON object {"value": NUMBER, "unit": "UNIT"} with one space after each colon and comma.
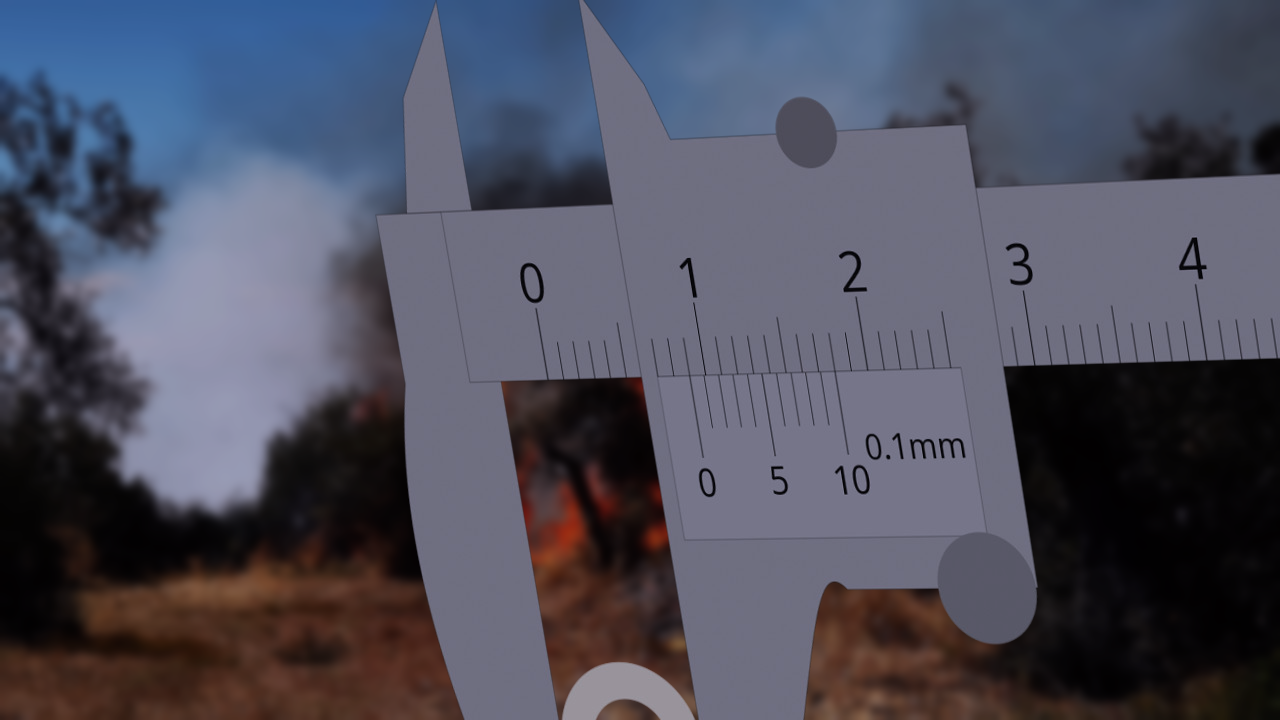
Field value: {"value": 9.0, "unit": "mm"}
